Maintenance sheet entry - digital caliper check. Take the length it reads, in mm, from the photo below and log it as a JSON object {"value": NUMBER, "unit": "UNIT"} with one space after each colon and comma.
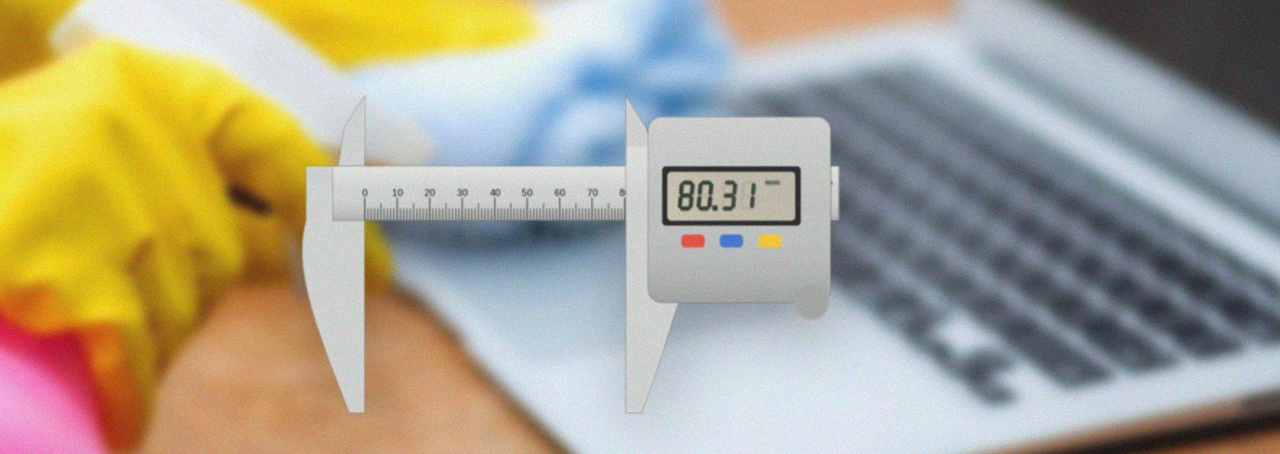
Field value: {"value": 80.31, "unit": "mm"}
